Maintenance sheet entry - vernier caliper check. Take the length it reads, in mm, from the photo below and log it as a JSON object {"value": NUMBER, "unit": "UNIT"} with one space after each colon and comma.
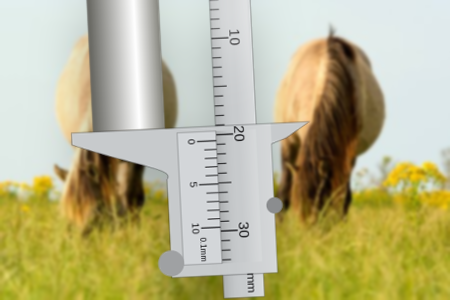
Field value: {"value": 20.6, "unit": "mm"}
